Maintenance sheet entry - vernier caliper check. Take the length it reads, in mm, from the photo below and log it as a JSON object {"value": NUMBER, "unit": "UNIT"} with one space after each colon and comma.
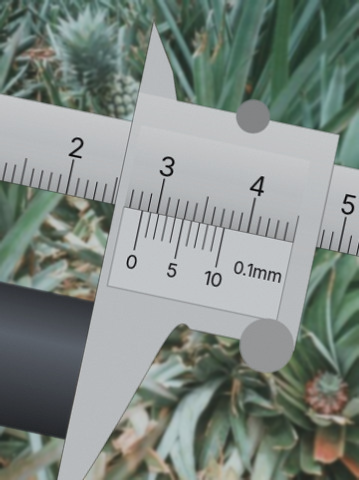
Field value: {"value": 28.4, "unit": "mm"}
